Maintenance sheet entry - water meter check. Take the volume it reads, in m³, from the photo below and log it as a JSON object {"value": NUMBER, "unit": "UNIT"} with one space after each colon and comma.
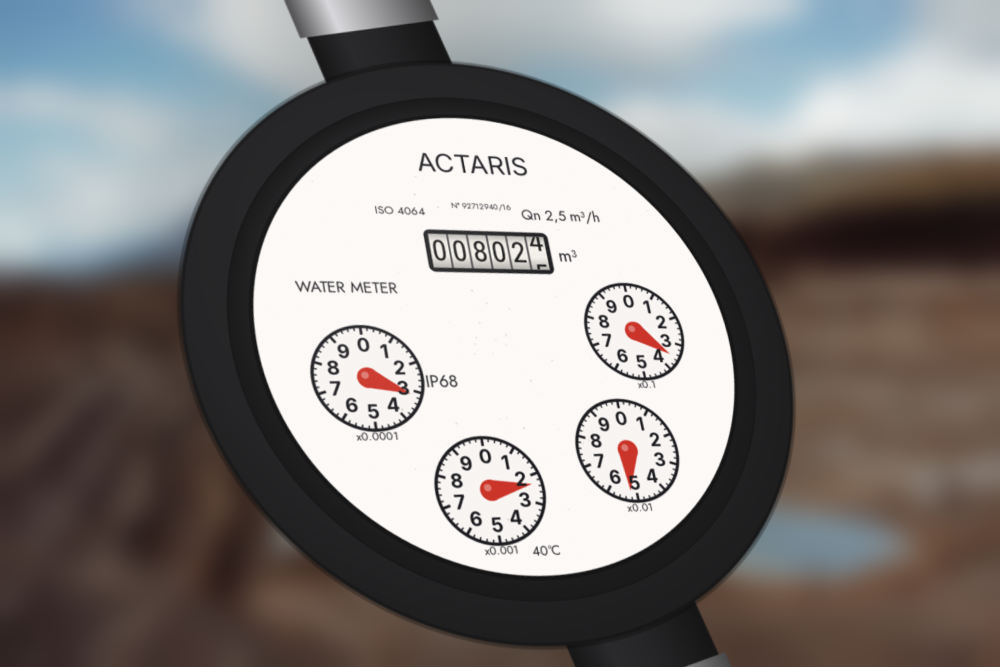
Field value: {"value": 8024.3523, "unit": "m³"}
